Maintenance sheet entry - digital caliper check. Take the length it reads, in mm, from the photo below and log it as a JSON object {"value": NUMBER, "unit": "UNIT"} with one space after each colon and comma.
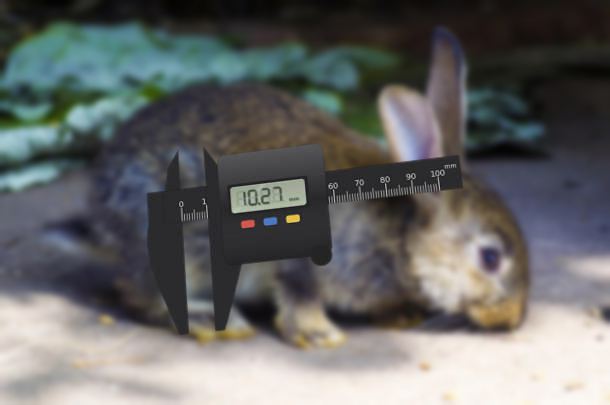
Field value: {"value": 10.27, "unit": "mm"}
